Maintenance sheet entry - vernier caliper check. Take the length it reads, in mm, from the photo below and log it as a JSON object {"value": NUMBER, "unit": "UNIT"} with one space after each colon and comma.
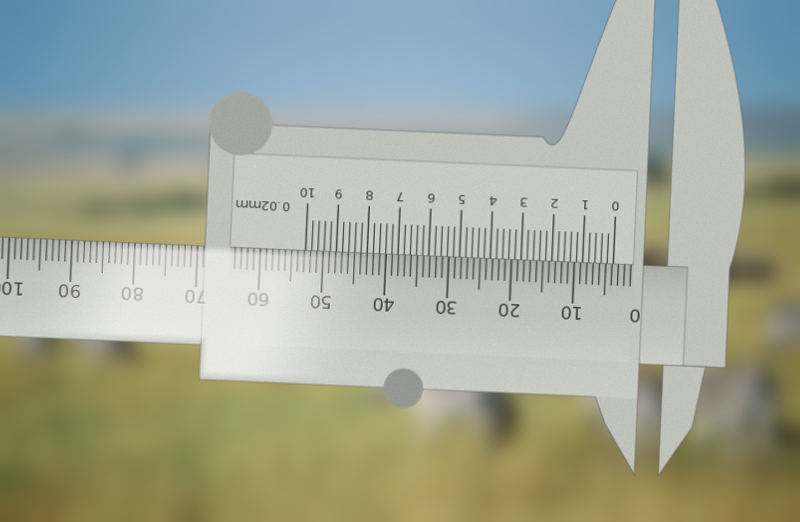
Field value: {"value": 3.8, "unit": "mm"}
